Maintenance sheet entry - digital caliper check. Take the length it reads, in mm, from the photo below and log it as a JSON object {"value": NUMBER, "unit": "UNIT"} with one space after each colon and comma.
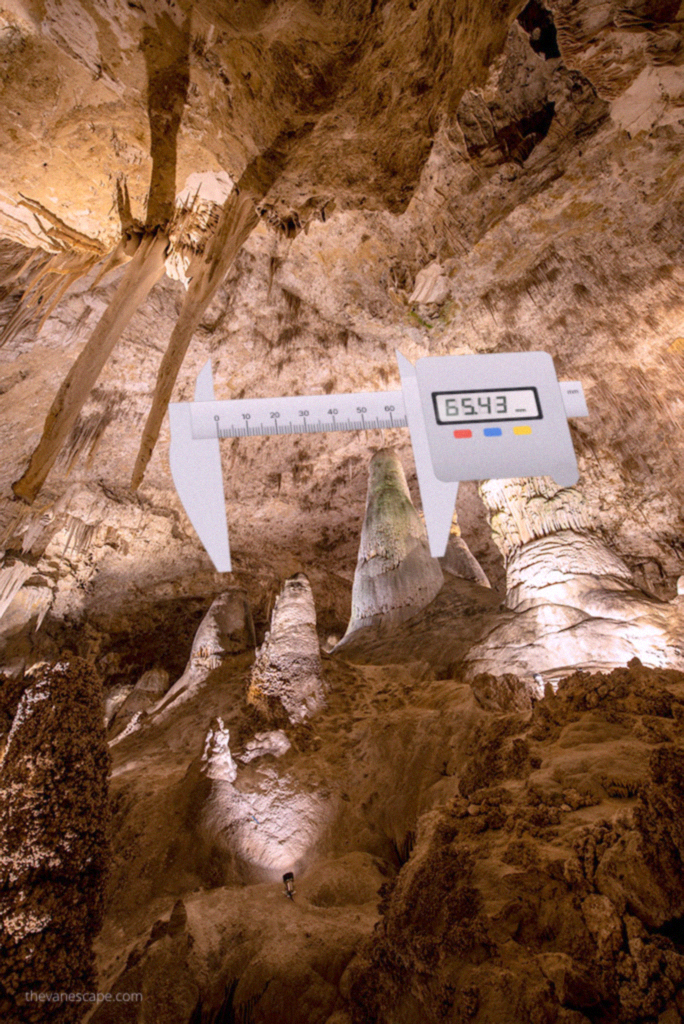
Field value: {"value": 65.43, "unit": "mm"}
